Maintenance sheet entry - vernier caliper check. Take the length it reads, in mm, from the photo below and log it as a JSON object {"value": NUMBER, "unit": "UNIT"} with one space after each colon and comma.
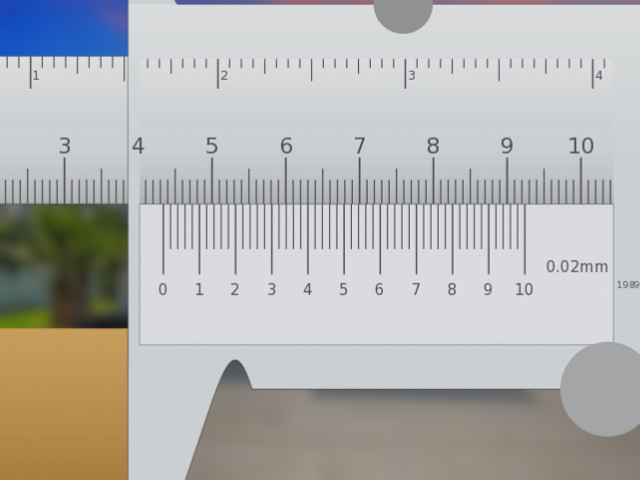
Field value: {"value": 43.4, "unit": "mm"}
